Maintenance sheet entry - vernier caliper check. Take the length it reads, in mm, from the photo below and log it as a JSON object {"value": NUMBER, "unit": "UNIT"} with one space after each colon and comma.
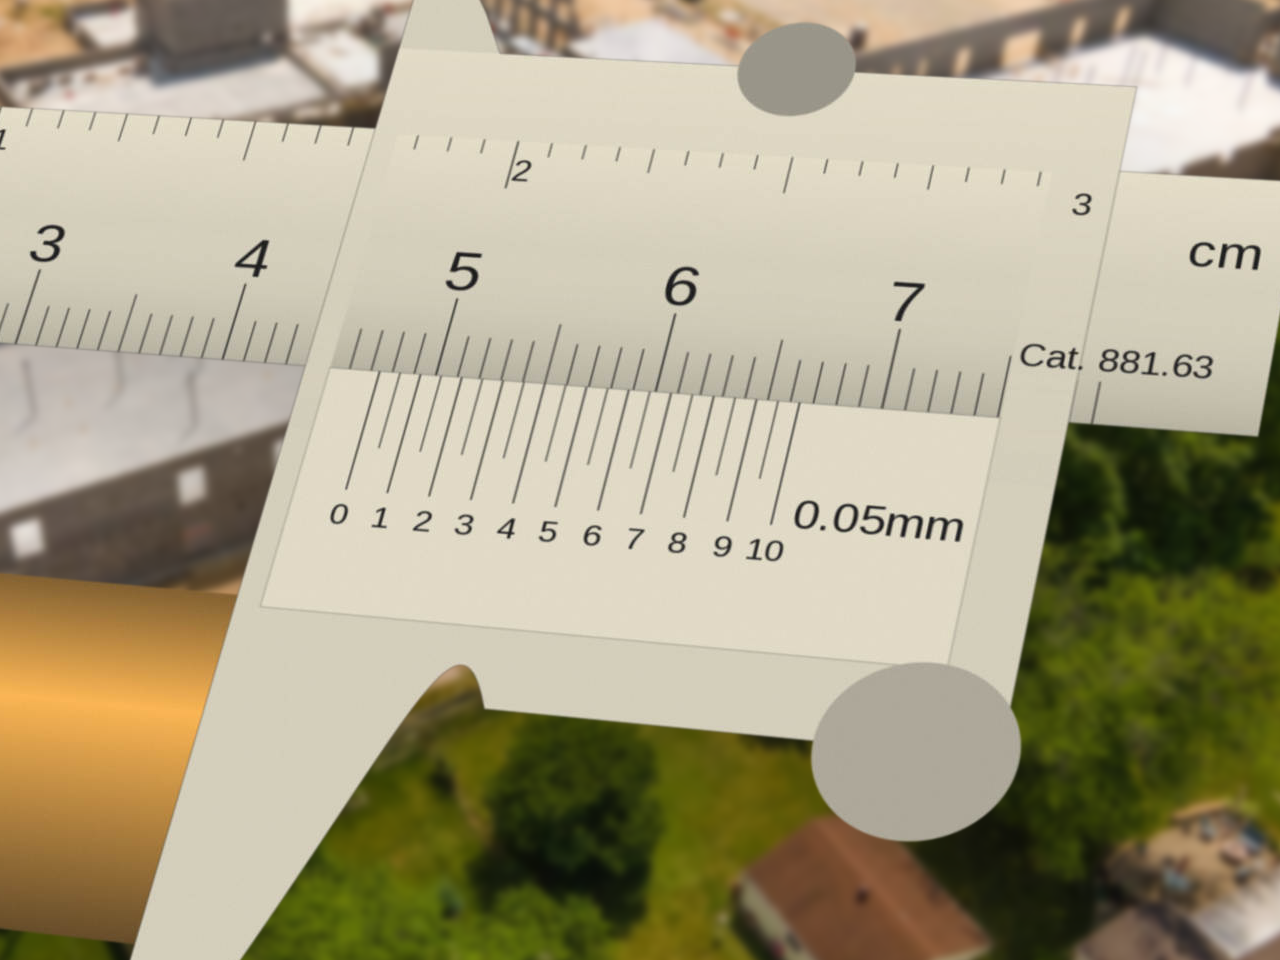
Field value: {"value": 47.4, "unit": "mm"}
